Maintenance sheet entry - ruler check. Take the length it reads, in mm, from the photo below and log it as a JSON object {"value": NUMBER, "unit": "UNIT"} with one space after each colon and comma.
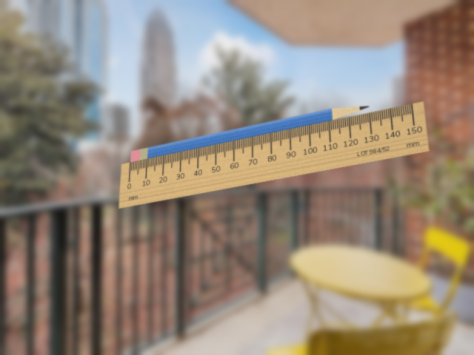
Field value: {"value": 130, "unit": "mm"}
